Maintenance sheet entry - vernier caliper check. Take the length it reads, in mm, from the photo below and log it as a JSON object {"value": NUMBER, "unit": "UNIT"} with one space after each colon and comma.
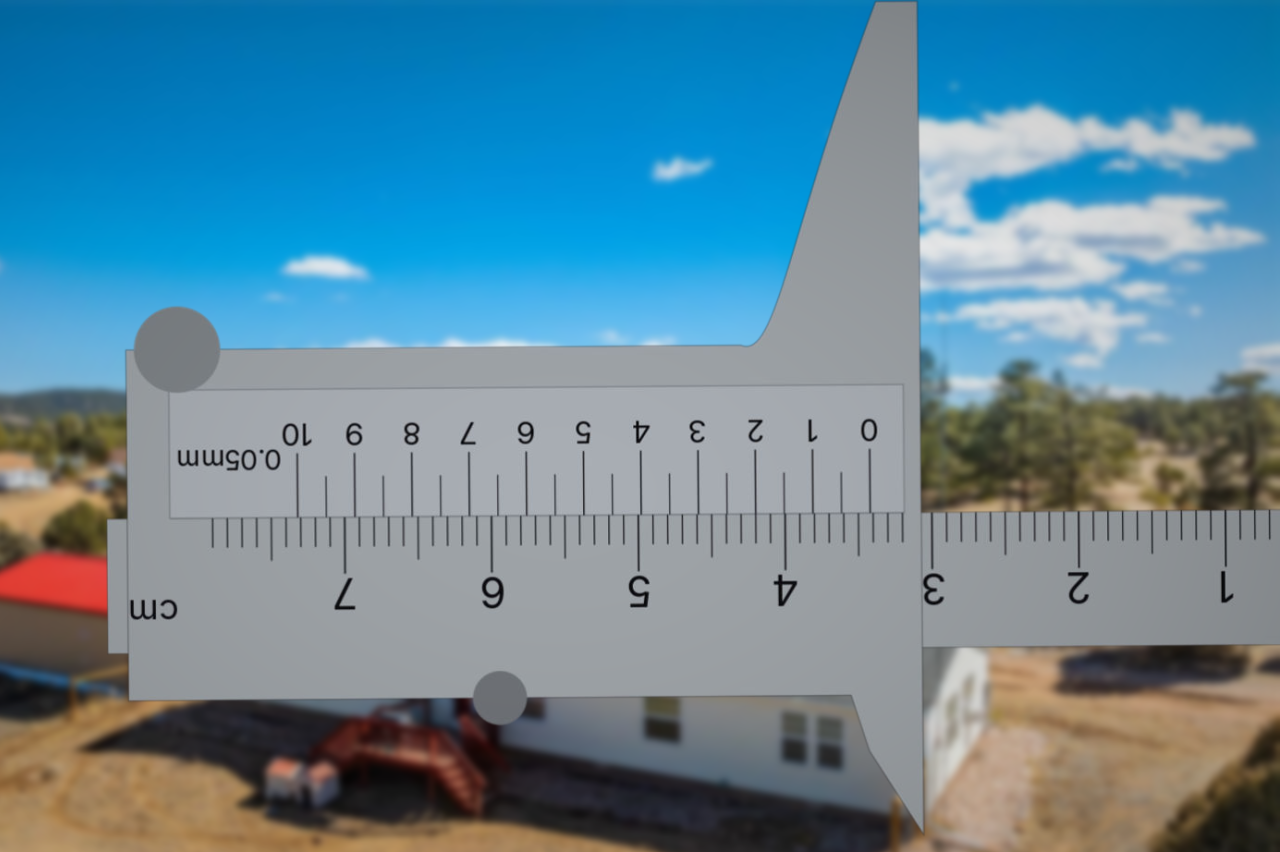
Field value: {"value": 34.2, "unit": "mm"}
